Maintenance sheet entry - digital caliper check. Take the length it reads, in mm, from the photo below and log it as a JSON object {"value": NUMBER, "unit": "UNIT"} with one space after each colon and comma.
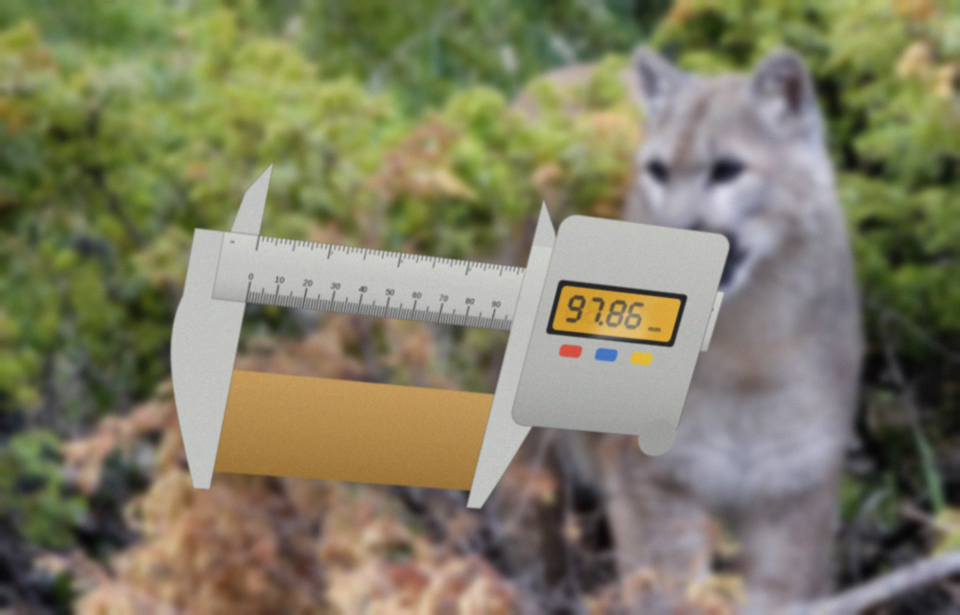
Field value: {"value": 97.86, "unit": "mm"}
